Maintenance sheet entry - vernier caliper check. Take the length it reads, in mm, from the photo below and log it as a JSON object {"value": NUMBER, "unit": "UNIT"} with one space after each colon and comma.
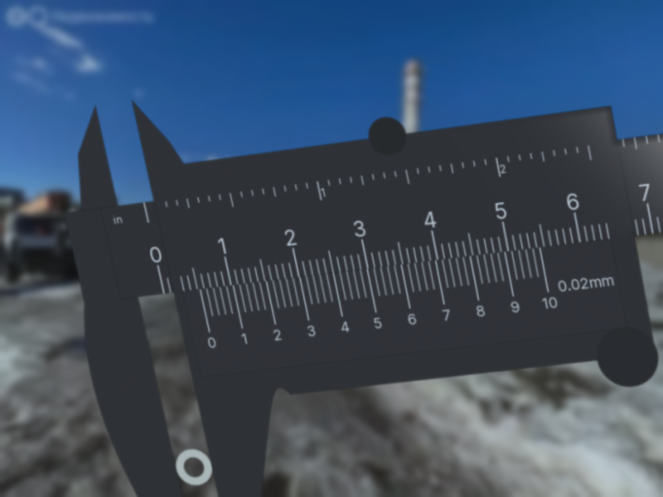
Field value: {"value": 5.4, "unit": "mm"}
